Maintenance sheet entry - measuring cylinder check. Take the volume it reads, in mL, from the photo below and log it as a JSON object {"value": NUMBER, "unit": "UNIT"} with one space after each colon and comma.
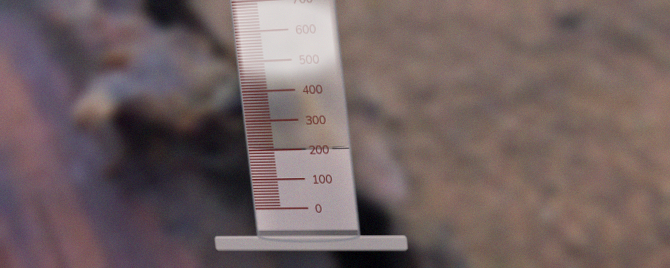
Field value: {"value": 200, "unit": "mL"}
